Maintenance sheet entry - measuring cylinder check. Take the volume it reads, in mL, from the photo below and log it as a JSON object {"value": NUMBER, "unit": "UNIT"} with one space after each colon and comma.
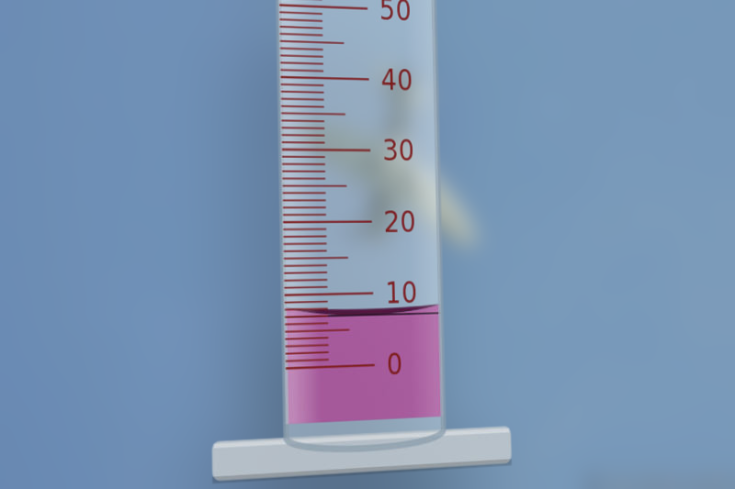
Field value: {"value": 7, "unit": "mL"}
